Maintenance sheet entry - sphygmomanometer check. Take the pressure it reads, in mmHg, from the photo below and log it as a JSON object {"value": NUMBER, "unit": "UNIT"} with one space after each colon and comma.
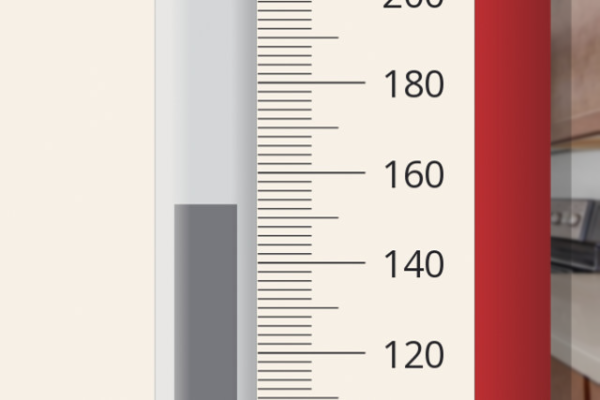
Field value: {"value": 153, "unit": "mmHg"}
